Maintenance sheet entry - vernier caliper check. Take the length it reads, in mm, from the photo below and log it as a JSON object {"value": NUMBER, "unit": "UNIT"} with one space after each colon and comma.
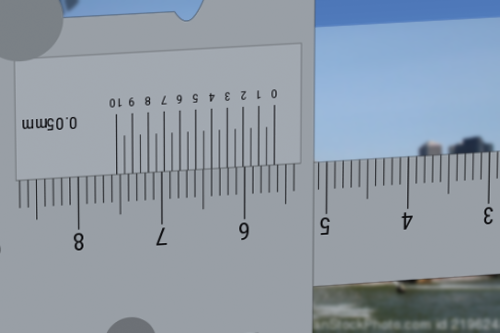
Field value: {"value": 56.4, "unit": "mm"}
